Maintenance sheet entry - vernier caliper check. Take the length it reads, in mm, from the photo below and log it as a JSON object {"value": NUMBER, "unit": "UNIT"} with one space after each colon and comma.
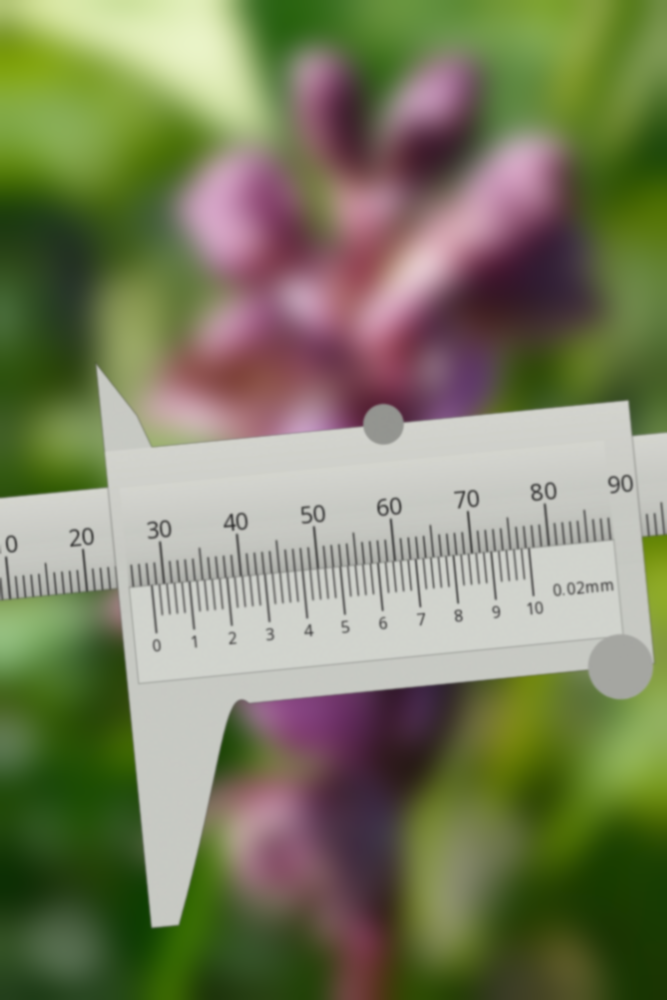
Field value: {"value": 28.4, "unit": "mm"}
